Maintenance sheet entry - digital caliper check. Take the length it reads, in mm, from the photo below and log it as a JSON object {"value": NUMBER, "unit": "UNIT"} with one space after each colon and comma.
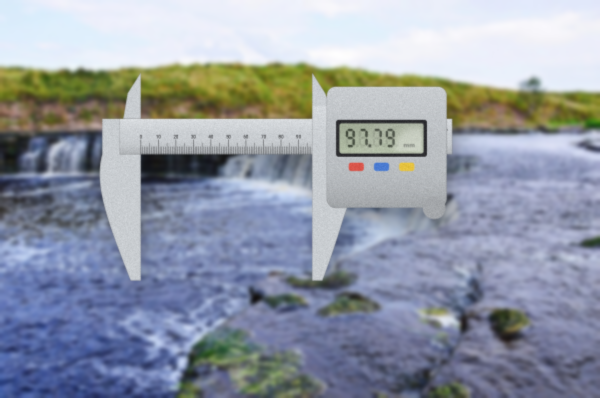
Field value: {"value": 97.79, "unit": "mm"}
